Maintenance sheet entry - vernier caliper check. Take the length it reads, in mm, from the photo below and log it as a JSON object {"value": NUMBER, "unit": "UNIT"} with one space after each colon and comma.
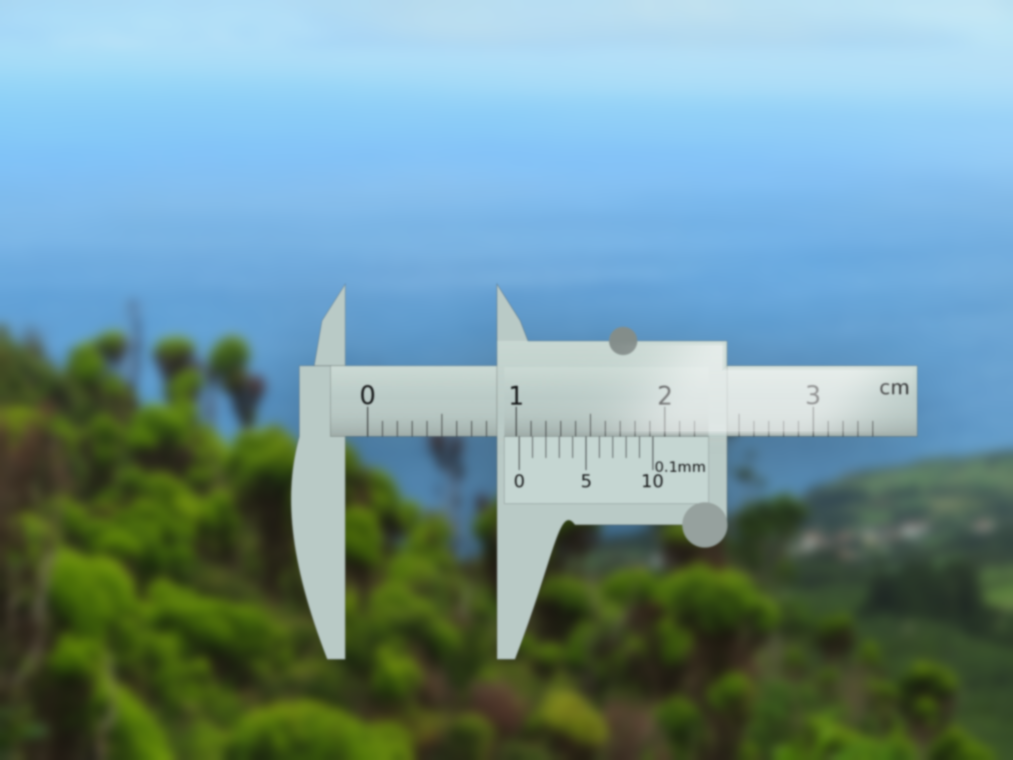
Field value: {"value": 10.2, "unit": "mm"}
